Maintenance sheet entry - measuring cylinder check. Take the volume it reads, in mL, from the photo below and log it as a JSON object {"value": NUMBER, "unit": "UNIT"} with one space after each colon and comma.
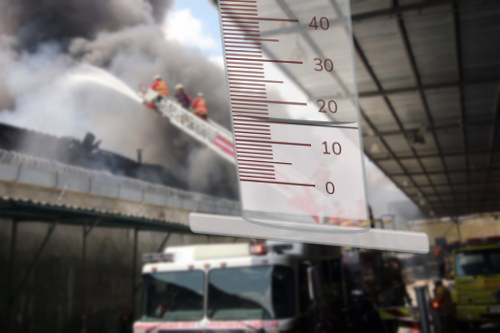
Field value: {"value": 15, "unit": "mL"}
